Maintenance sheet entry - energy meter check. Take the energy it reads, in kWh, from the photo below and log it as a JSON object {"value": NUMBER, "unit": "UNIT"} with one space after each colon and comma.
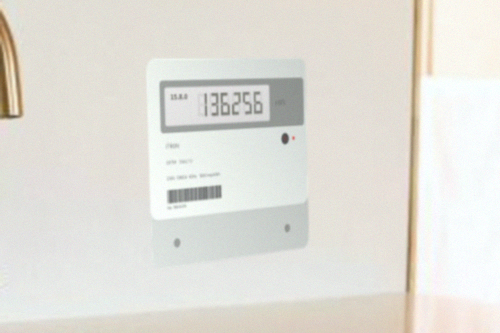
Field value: {"value": 136256, "unit": "kWh"}
